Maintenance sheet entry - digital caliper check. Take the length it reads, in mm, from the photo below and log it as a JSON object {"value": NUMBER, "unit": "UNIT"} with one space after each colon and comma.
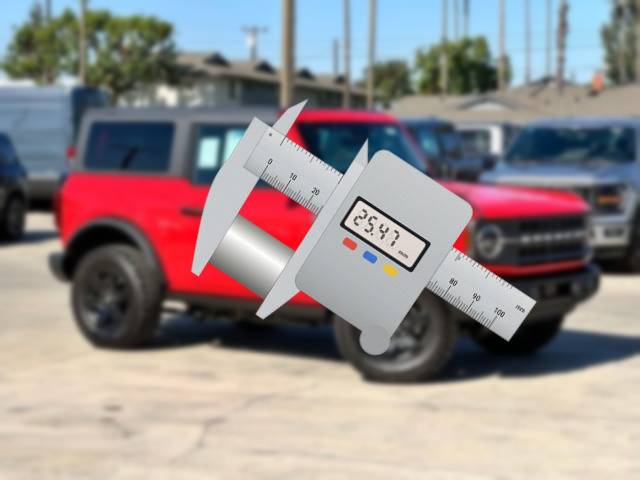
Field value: {"value": 25.47, "unit": "mm"}
